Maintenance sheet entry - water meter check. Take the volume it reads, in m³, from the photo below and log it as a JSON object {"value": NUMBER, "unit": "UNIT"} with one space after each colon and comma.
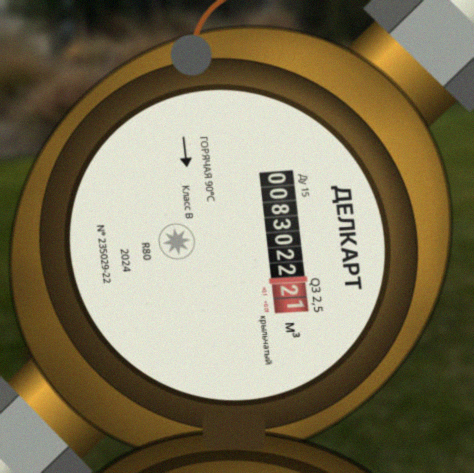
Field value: {"value": 83022.21, "unit": "m³"}
